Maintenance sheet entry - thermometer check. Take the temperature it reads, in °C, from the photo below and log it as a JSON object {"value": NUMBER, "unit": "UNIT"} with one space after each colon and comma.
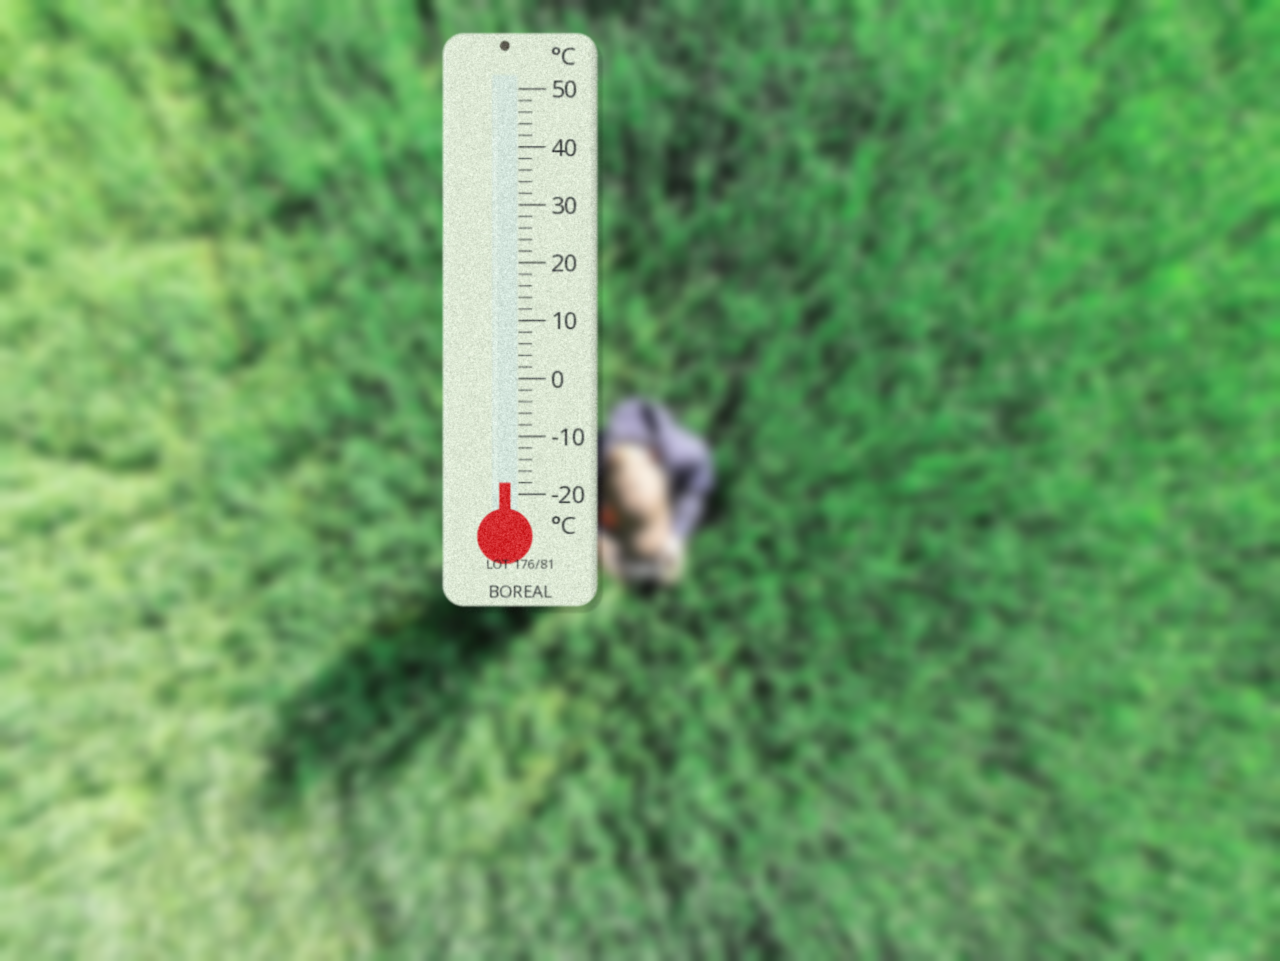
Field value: {"value": -18, "unit": "°C"}
